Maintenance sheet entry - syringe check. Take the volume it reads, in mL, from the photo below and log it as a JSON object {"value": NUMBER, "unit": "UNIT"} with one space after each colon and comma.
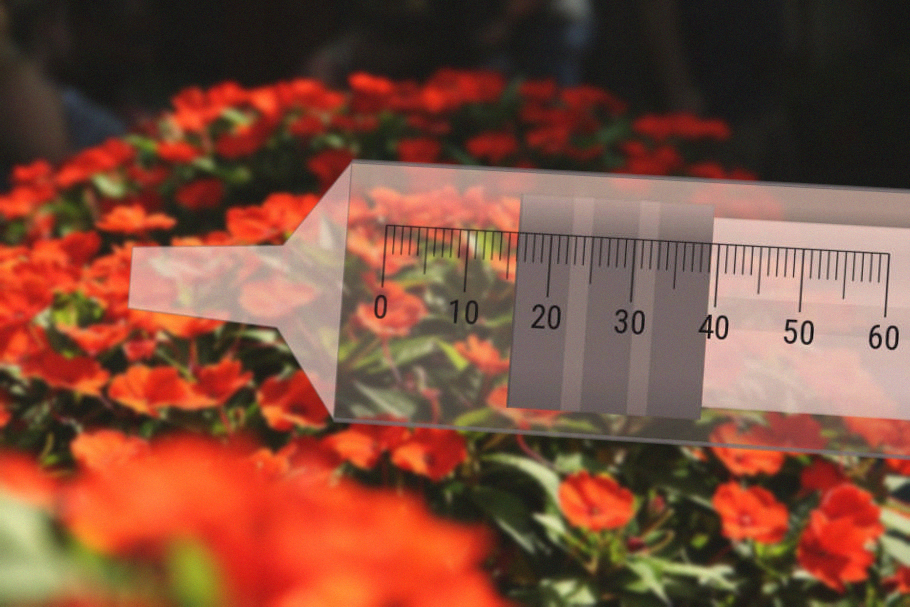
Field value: {"value": 16, "unit": "mL"}
